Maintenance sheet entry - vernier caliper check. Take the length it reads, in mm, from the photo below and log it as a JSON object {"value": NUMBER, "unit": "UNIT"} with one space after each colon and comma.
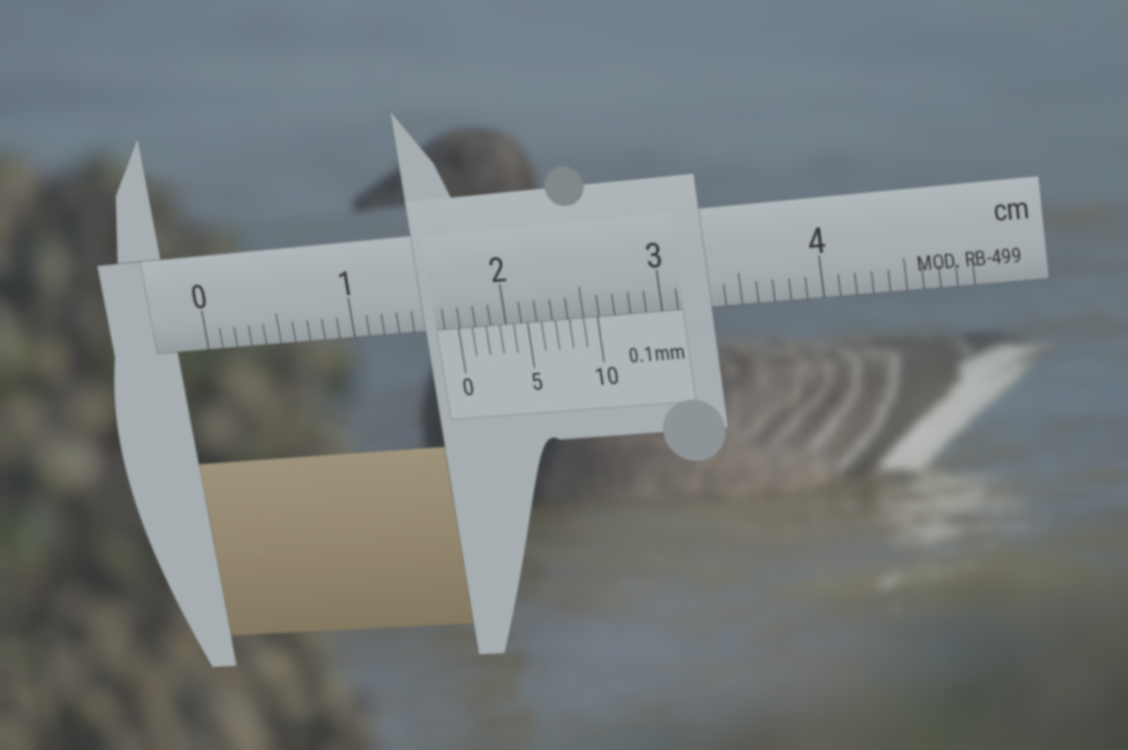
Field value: {"value": 16.9, "unit": "mm"}
